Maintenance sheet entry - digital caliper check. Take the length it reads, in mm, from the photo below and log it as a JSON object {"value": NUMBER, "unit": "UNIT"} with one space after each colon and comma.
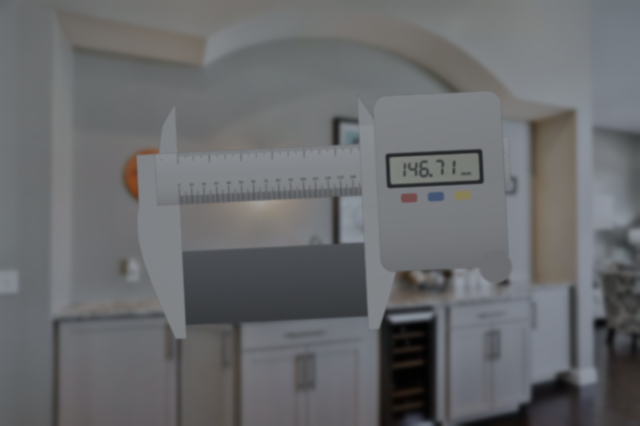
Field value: {"value": 146.71, "unit": "mm"}
